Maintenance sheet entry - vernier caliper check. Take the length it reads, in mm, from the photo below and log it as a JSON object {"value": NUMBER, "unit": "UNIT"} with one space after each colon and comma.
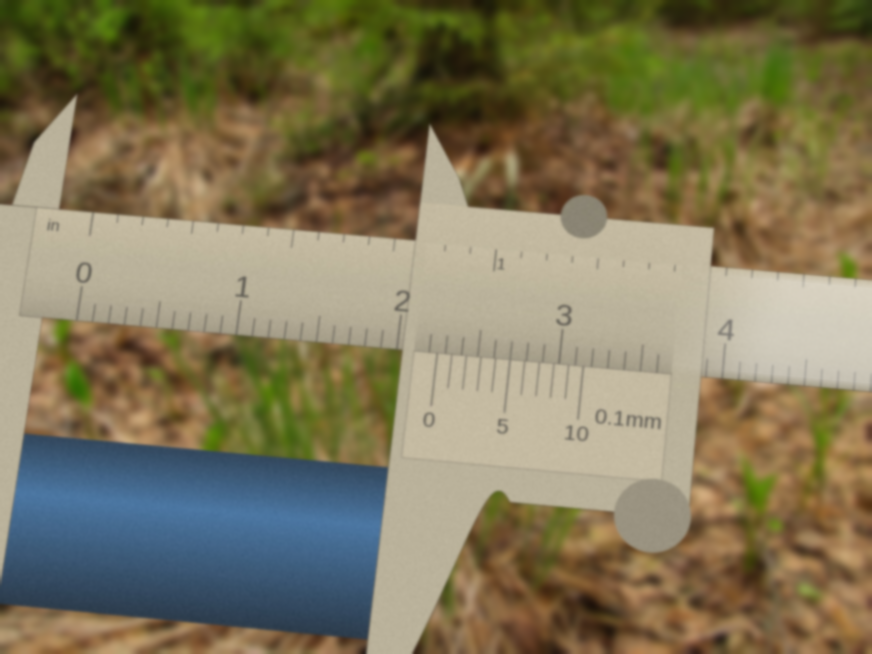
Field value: {"value": 22.5, "unit": "mm"}
